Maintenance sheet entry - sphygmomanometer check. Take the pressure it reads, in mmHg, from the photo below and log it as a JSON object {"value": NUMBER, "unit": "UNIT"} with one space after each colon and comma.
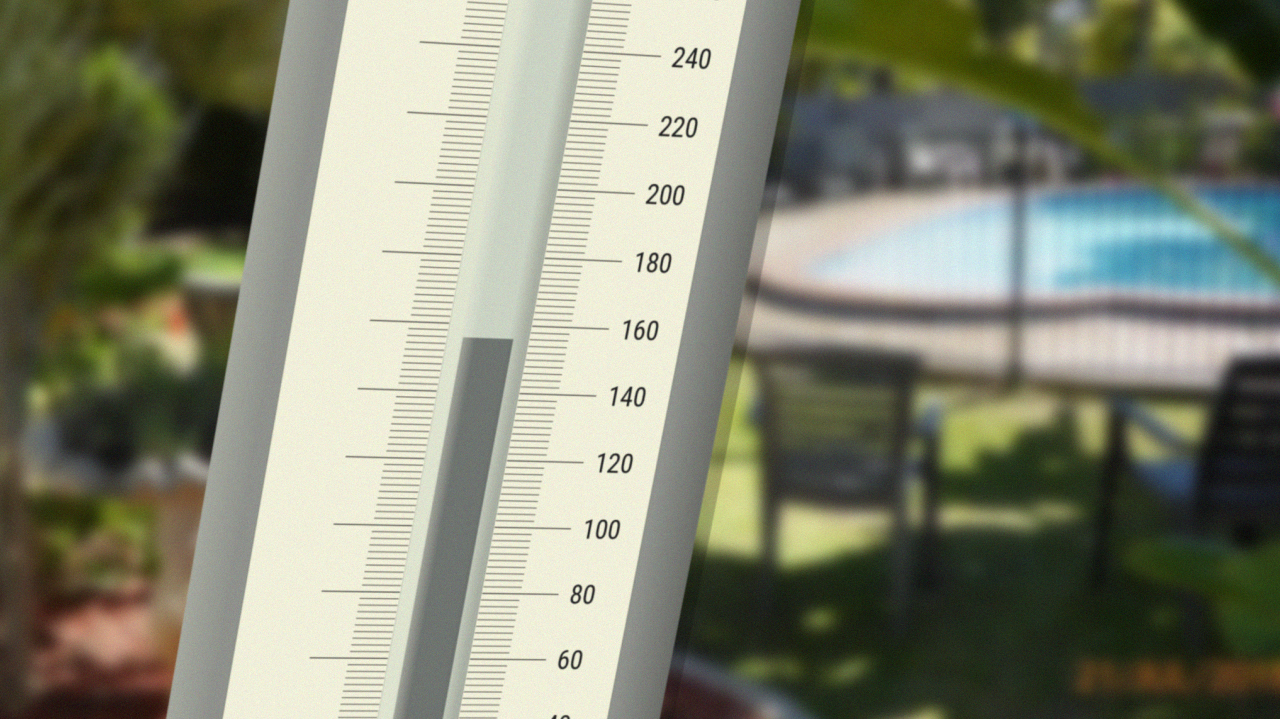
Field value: {"value": 156, "unit": "mmHg"}
